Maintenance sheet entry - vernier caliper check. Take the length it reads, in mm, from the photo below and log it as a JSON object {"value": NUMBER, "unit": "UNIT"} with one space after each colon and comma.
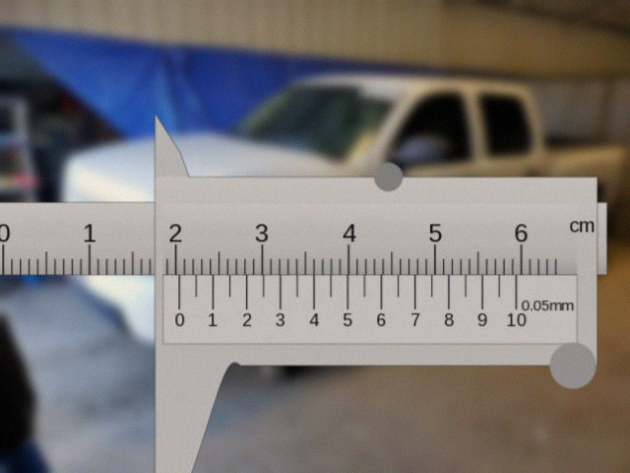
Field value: {"value": 20.4, "unit": "mm"}
